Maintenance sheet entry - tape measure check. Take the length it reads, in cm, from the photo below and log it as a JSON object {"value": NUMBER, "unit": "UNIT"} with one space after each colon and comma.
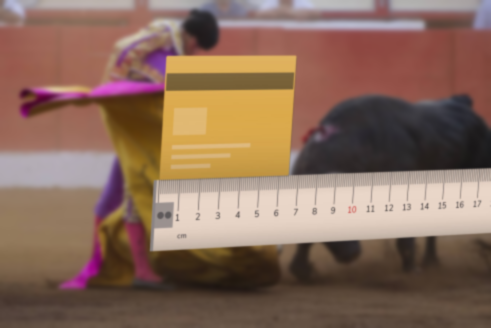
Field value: {"value": 6.5, "unit": "cm"}
